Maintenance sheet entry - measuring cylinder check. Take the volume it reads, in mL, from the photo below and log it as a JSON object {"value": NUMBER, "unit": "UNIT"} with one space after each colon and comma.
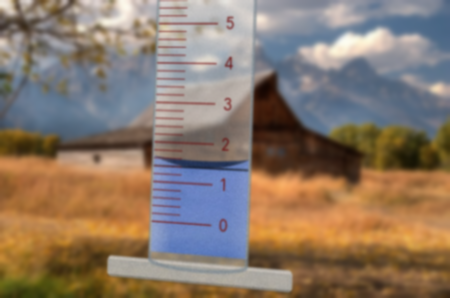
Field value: {"value": 1.4, "unit": "mL"}
